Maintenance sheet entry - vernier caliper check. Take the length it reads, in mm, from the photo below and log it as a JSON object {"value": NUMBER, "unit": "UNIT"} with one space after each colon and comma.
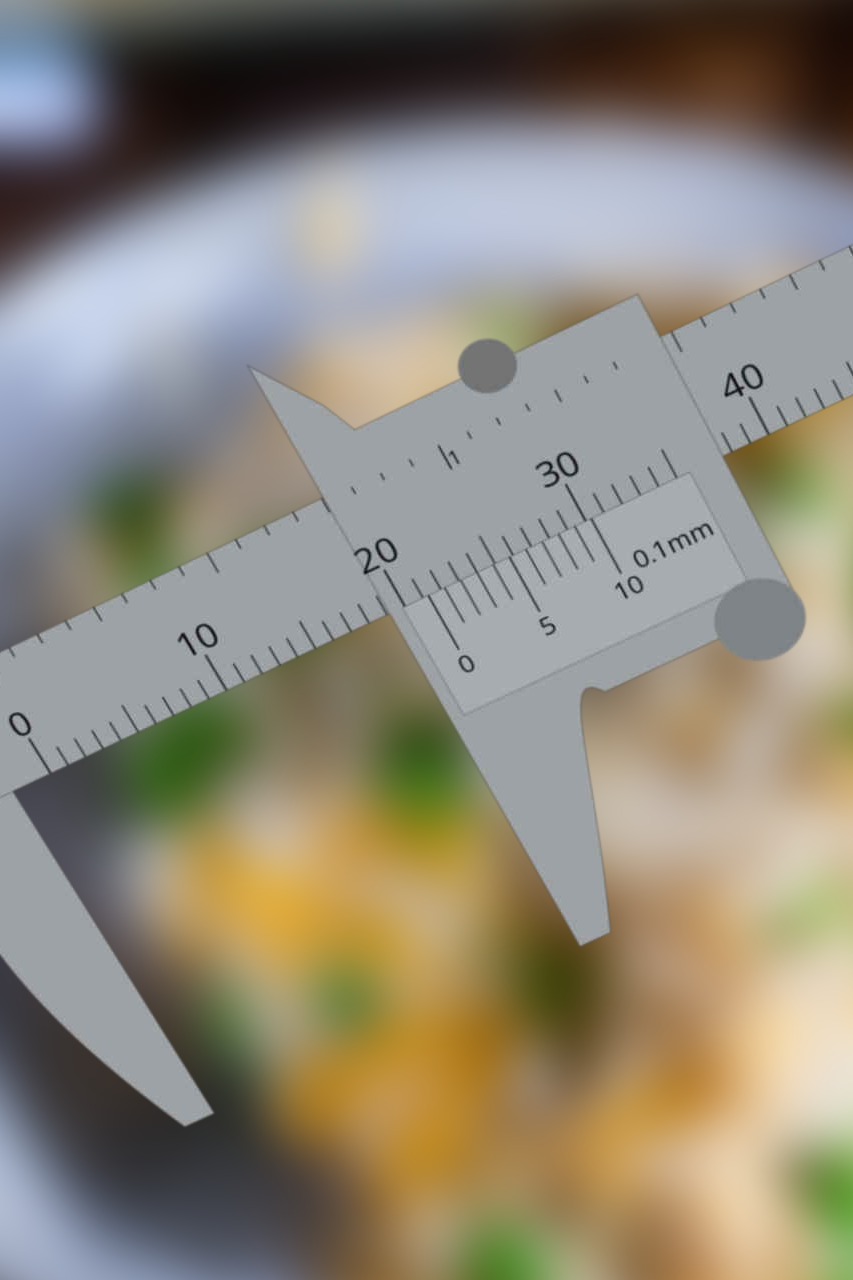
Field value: {"value": 21.3, "unit": "mm"}
